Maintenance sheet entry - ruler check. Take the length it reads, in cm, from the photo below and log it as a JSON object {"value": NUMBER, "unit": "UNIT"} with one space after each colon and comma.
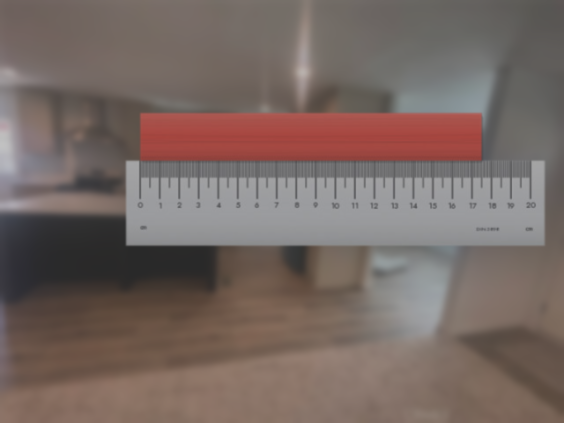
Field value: {"value": 17.5, "unit": "cm"}
